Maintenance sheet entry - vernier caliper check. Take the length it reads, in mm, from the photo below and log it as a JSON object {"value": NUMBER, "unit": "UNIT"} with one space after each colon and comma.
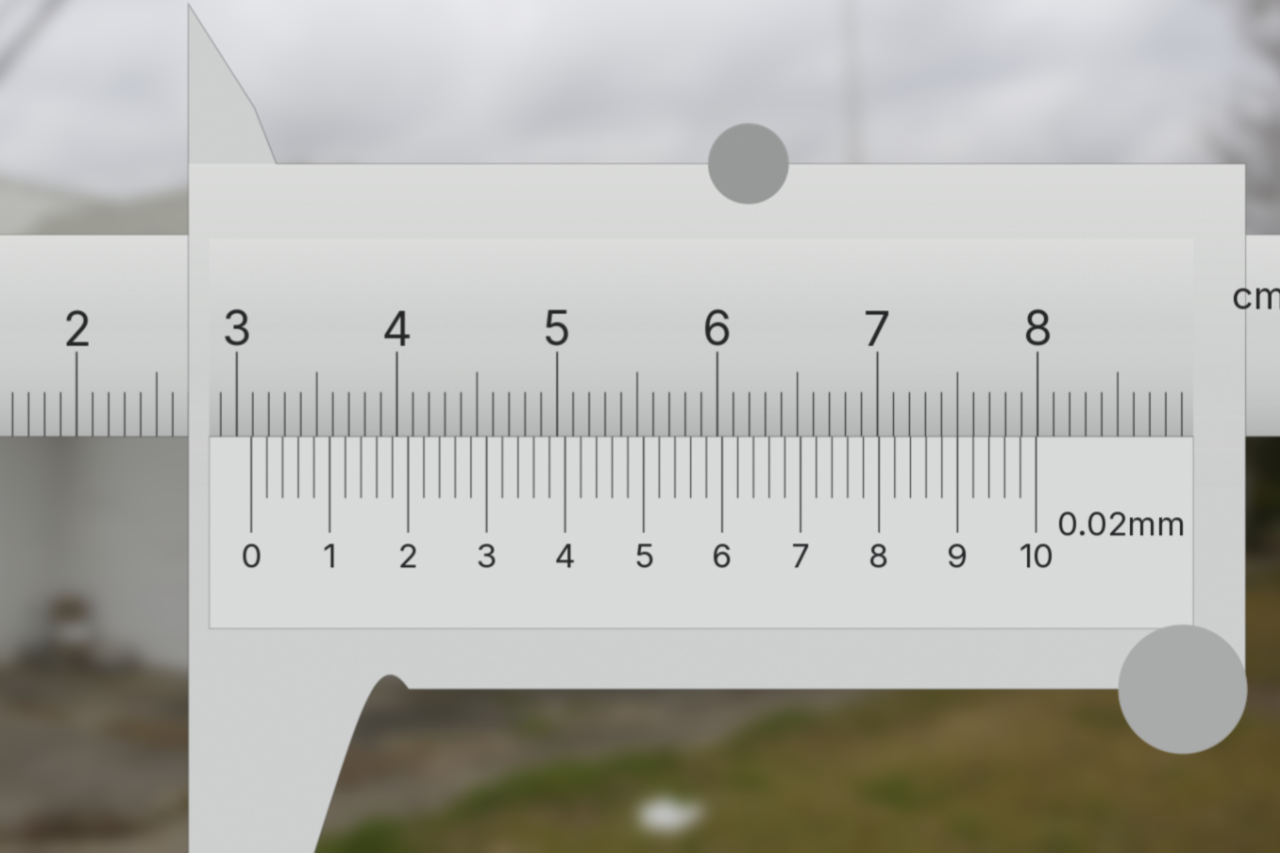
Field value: {"value": 30.9, "unit": "mm"}
